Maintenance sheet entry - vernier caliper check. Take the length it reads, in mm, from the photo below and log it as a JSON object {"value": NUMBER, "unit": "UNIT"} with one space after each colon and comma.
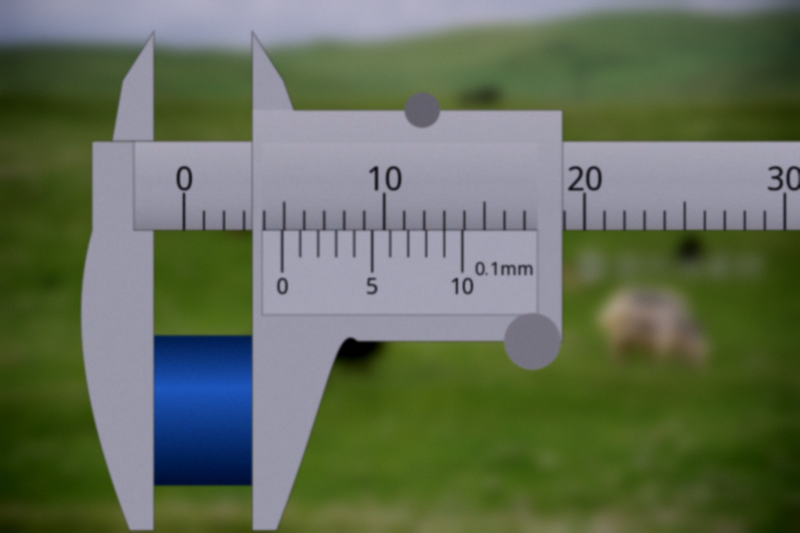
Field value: {"value": 4.9, "unit": "mm"}
